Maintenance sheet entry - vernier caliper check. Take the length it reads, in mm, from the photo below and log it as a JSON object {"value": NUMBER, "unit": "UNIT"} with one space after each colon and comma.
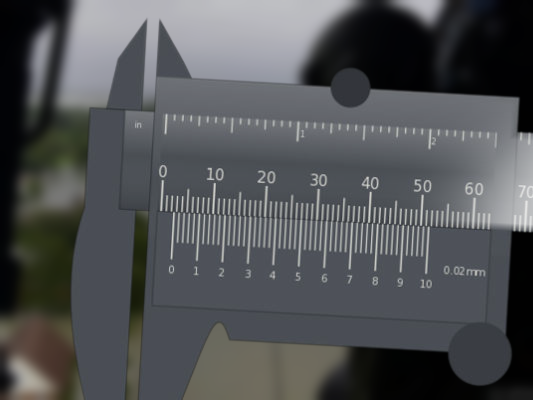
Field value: {"value": 2.5, "unit": "mm"}
